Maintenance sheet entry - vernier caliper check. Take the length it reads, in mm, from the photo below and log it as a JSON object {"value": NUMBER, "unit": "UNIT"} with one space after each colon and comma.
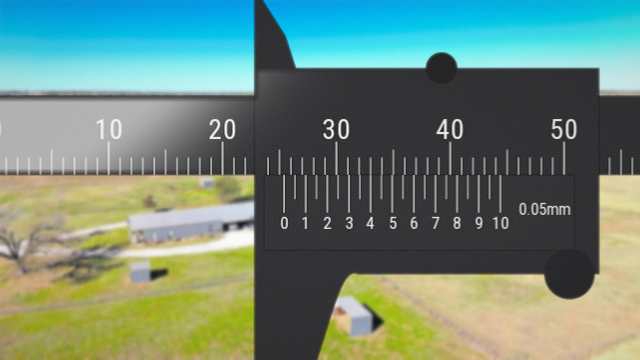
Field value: {"value": 25.4, "unit": "mm"}
